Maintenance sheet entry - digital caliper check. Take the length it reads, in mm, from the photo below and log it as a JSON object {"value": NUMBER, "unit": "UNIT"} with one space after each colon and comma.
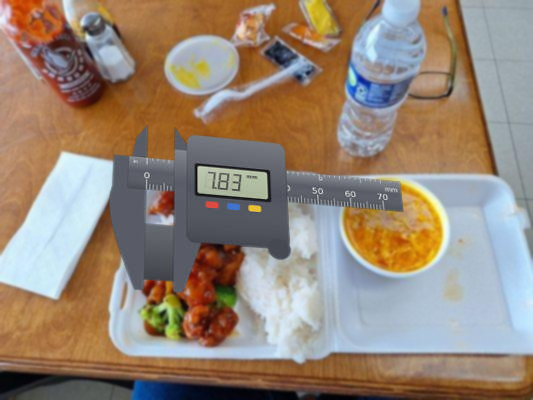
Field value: {"value": 7.83, "unit": "mm"}
